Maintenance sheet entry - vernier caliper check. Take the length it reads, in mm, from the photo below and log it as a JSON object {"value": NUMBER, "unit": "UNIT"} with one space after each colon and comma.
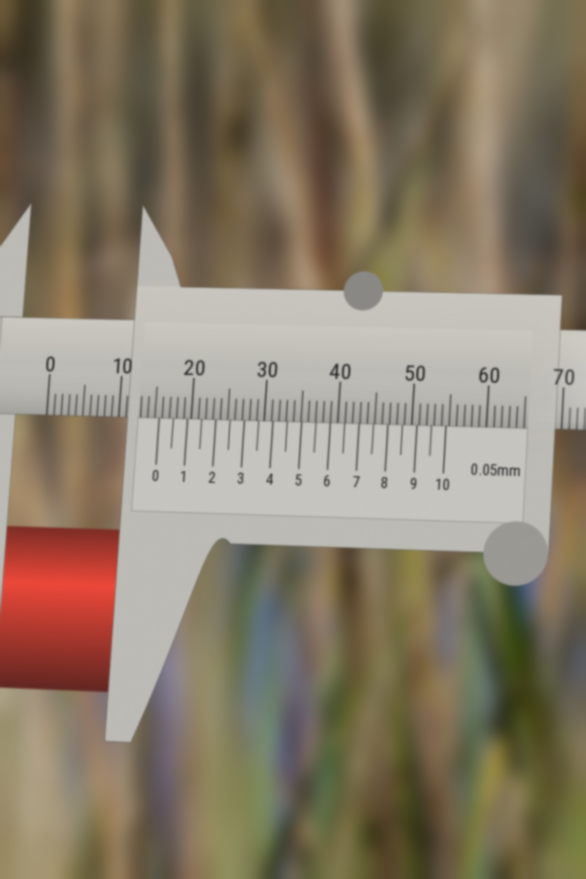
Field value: {"value": 15.6, "unit": "mm"}
